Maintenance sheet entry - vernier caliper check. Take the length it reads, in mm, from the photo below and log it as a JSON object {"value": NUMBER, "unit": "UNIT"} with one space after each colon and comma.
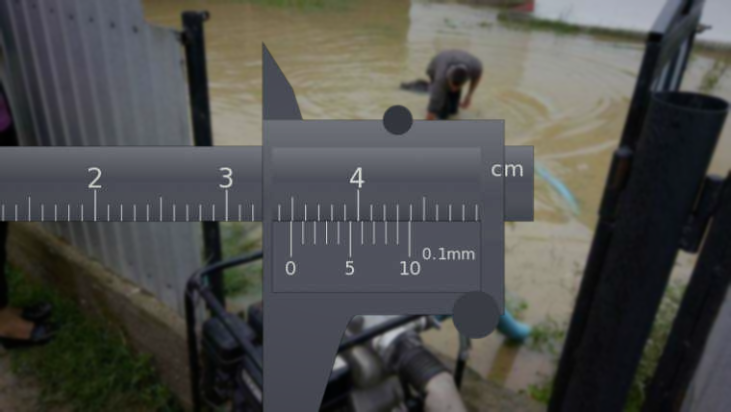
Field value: {"value": 34.9, "unit": "mm"}
